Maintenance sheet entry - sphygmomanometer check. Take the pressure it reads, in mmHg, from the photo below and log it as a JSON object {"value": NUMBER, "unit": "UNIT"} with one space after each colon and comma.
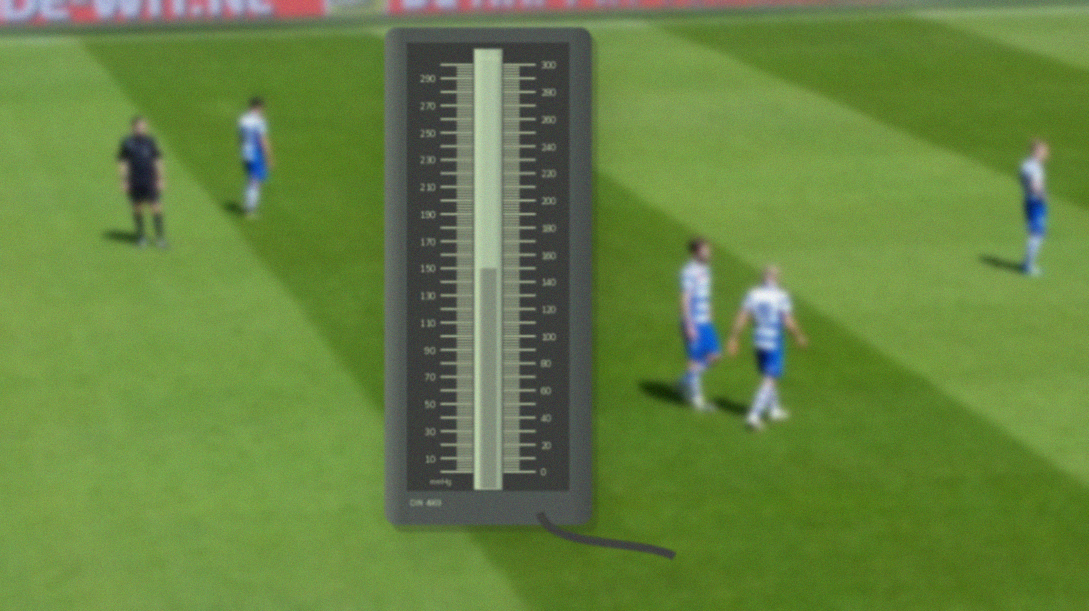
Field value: {"value": 150, "unit": "mmHg"}
